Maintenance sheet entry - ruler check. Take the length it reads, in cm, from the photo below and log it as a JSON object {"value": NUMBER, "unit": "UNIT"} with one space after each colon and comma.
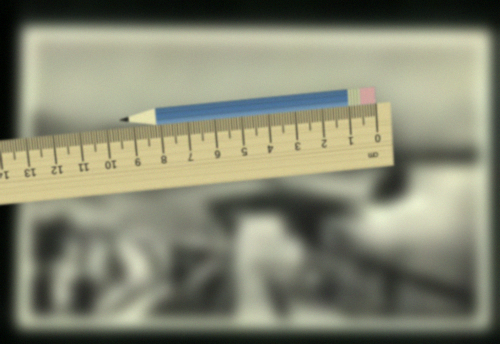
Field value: {"value": 9.5, "unit": "cm"}
